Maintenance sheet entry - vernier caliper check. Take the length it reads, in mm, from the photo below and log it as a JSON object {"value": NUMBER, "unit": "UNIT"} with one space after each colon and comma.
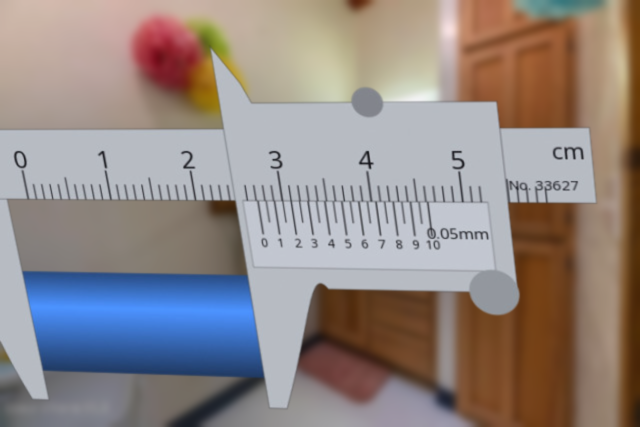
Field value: {"value": 27.2, "unit": "mm"}
